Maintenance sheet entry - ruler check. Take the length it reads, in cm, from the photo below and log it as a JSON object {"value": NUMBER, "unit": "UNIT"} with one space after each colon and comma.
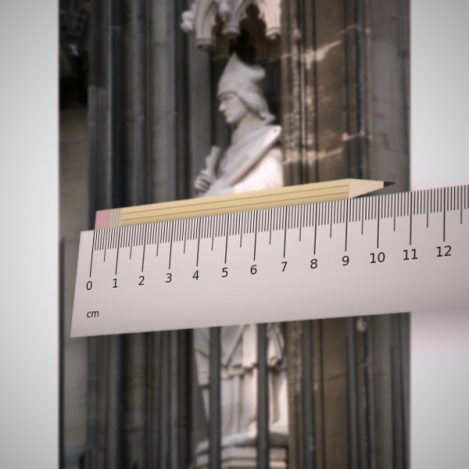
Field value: {"value": 10.5, "unit": "cm"}
